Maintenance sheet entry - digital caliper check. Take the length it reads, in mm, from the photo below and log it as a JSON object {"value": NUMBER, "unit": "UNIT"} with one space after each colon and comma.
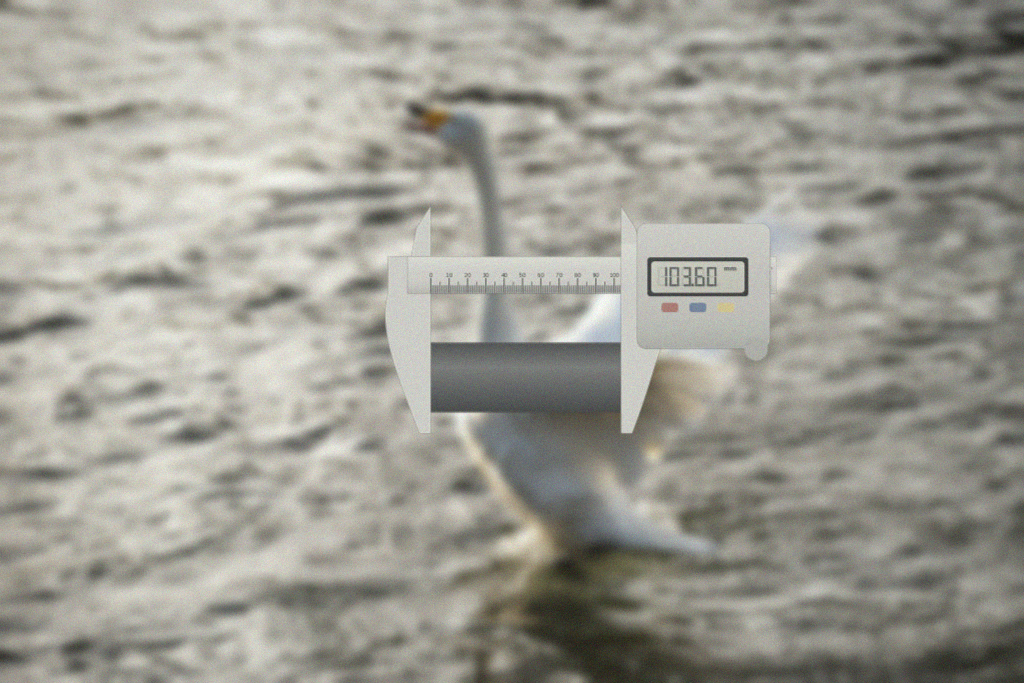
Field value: {"value": 103.60, "unit": "mm"}
